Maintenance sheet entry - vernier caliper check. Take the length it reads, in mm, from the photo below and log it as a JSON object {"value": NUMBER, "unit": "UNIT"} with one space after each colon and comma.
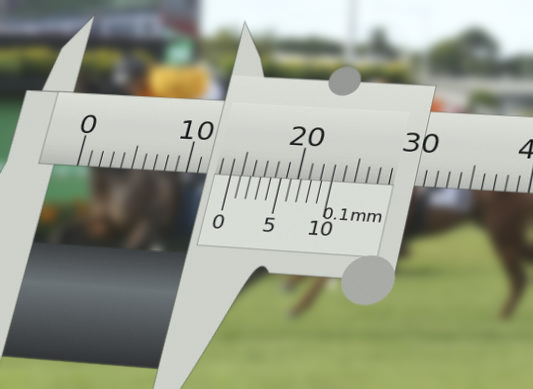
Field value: {"value": 14.0, "unit": "mm"}
